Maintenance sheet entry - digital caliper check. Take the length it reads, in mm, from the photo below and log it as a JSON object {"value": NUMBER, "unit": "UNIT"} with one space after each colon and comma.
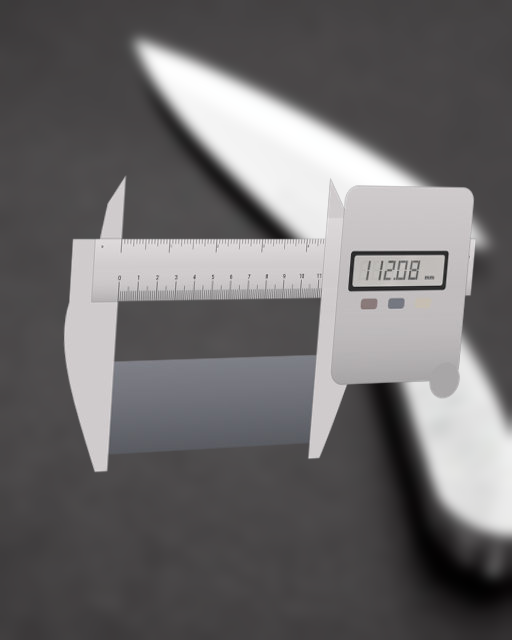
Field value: {"value": 112.08, "unit": "mm"}
